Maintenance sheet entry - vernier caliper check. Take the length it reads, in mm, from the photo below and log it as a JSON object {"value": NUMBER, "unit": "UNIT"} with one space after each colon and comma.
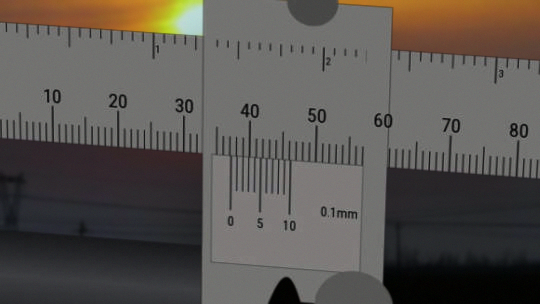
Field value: {"value": 37.2, "unit": "mm"}
